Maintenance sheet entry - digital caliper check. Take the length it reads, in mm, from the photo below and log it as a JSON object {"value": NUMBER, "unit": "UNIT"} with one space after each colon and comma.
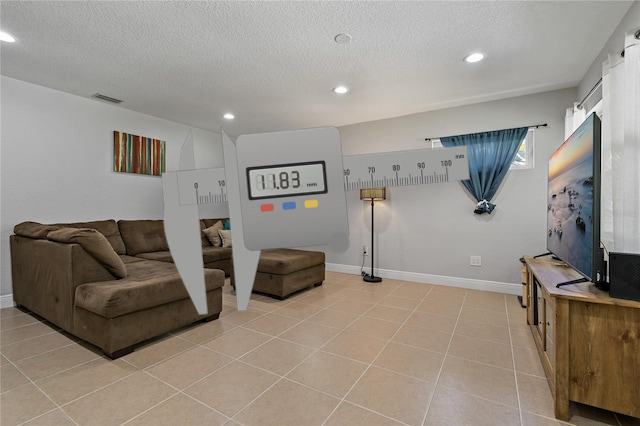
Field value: {"value": 11.83, "unit": "mm"}
